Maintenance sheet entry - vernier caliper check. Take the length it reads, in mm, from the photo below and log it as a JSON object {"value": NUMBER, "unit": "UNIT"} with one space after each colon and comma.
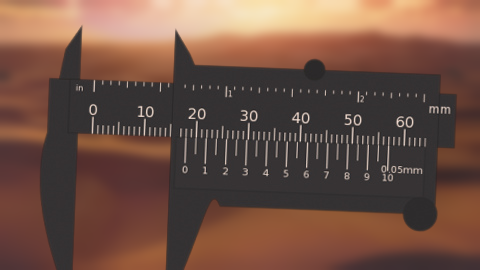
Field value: {"value": 18.0, "unit": "mm"}
